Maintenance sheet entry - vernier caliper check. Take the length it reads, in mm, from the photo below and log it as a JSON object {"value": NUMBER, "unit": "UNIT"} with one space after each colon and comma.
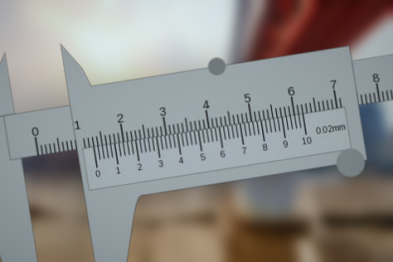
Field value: {"value": 13.0, "unit": "mm"}
